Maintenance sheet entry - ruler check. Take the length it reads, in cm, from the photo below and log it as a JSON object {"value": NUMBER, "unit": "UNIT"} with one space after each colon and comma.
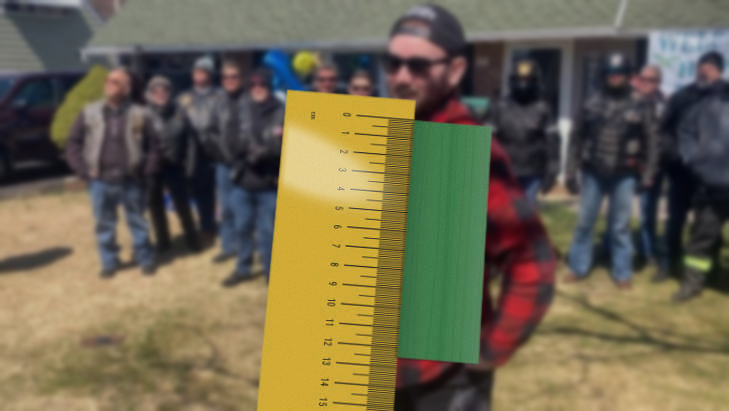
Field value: {"value": 12.5, "unit": "cm"}
